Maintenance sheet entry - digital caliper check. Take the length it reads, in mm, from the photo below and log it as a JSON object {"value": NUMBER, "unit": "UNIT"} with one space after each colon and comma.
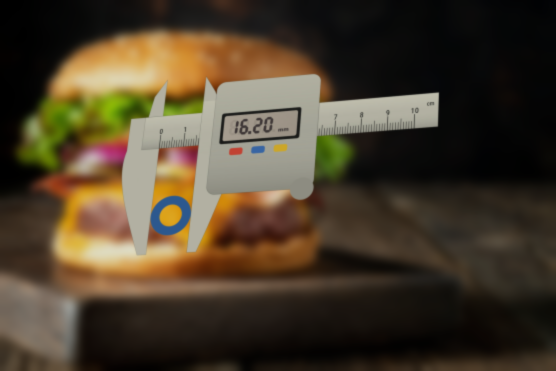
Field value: {"value": 16.20, "unit": "mm"}
